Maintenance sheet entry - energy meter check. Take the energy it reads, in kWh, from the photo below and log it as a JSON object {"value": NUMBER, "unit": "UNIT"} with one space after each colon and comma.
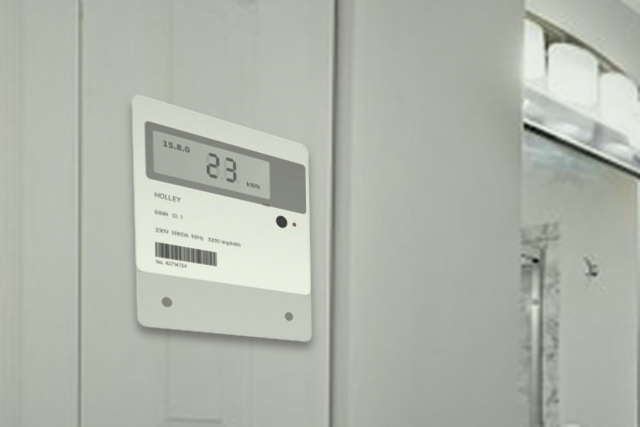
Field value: {"value": 23, "unit": "kWh"}
